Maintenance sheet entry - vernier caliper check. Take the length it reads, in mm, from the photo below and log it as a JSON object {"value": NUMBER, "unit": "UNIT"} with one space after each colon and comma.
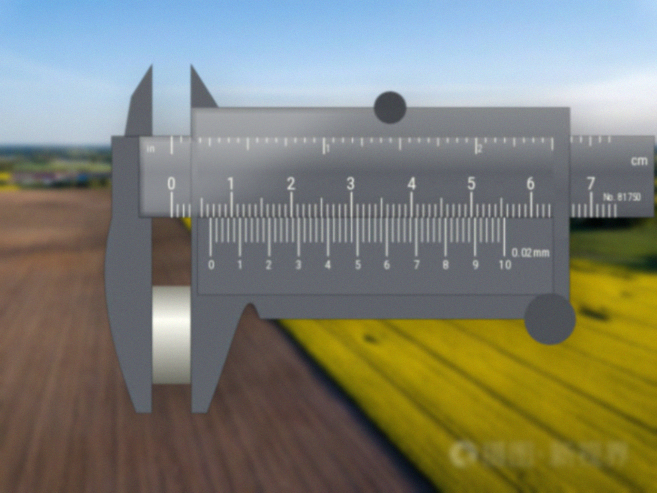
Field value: {"value": 6.5, "unit": "mm"}
